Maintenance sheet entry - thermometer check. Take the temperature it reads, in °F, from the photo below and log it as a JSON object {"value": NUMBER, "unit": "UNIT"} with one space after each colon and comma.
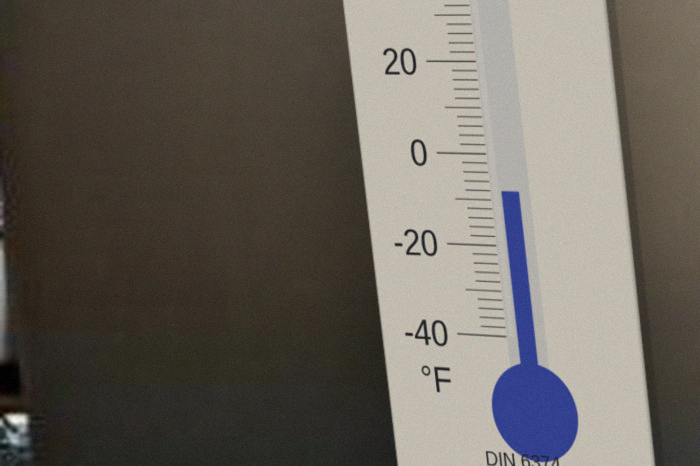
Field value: {"value": -8, "unit": "°F"}
